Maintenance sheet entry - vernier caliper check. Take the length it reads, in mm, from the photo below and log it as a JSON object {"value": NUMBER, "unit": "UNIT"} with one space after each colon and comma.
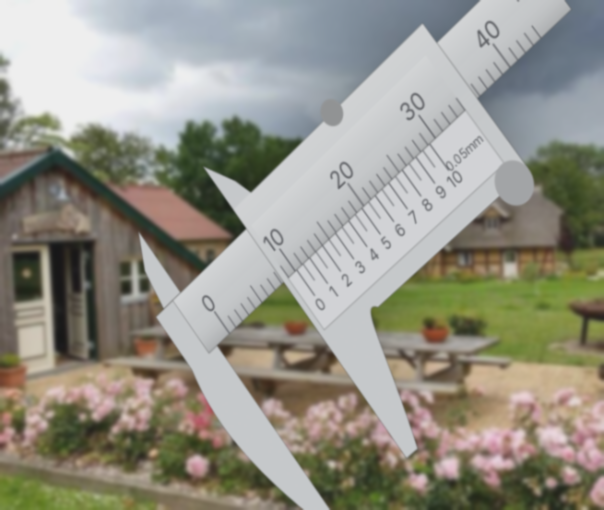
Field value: {"value": 10.2, "unit": "mm"}
